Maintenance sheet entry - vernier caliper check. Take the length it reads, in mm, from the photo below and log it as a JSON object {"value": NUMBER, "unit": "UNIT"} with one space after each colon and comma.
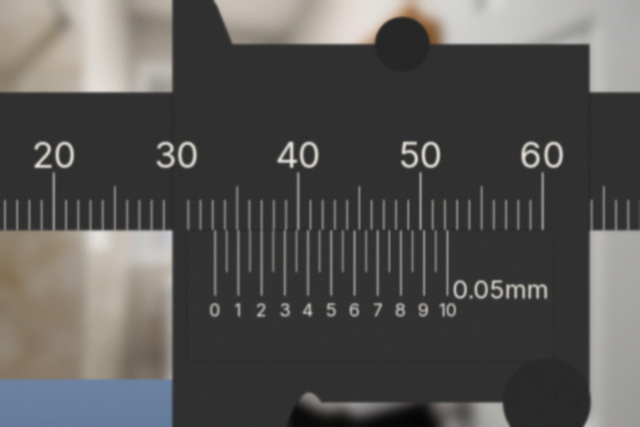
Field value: {"value": 33.2, "unit": "mm"}
